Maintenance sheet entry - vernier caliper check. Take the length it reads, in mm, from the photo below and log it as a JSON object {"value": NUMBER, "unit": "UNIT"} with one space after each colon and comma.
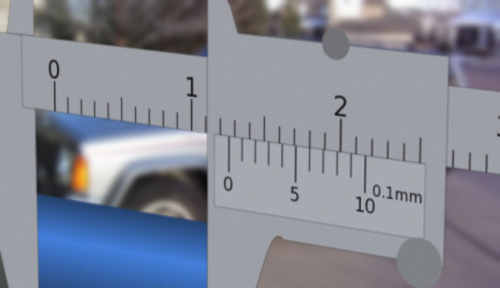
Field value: {"value": 12.6, "unit": "mm"}
